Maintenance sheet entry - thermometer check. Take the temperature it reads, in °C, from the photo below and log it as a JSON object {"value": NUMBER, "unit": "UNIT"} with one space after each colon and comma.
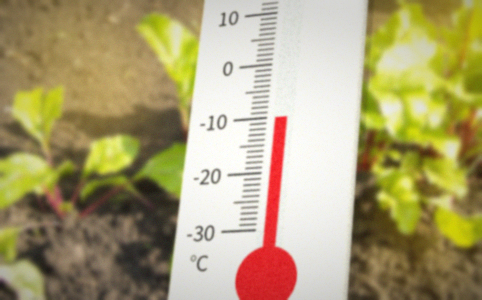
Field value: {"value": -10, "unit": "°C"}
